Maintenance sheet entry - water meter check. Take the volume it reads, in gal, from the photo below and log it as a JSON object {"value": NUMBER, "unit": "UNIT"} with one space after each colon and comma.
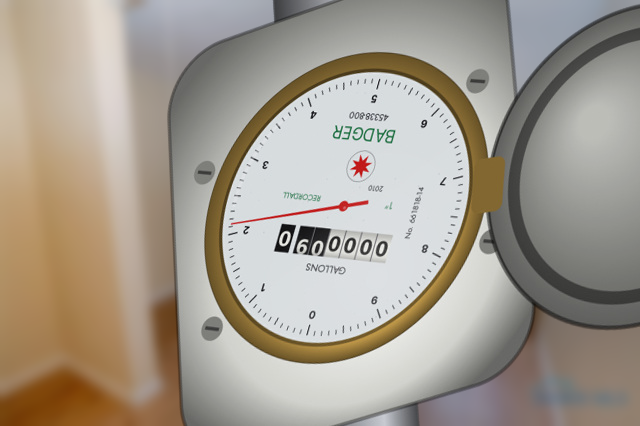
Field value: {"value": 92.1, "unit": "gal"}
